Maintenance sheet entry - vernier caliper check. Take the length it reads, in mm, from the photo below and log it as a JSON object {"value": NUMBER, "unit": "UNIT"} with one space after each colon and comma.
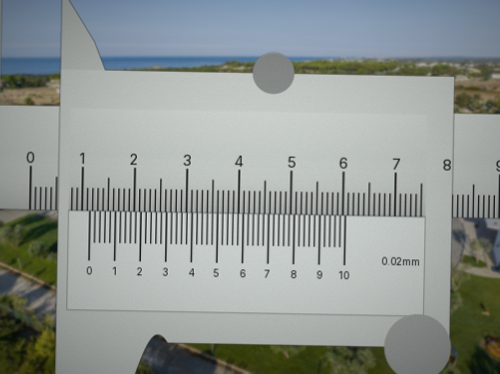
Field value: {"value": 11.5, "unit": "mm"}
